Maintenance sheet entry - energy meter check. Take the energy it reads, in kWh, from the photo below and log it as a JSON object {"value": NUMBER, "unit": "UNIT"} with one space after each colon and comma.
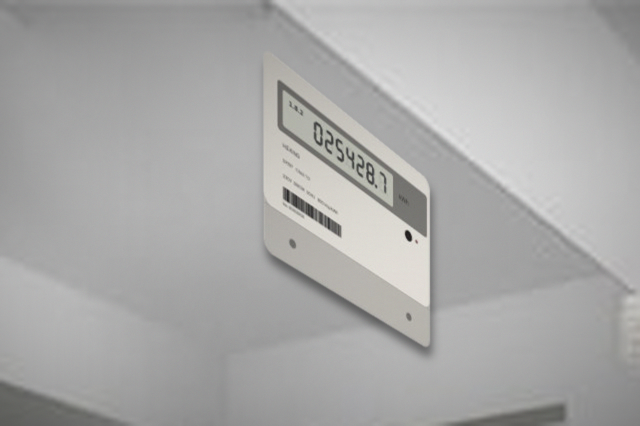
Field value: {"value": 25428.7, "unit": "kWh"}
